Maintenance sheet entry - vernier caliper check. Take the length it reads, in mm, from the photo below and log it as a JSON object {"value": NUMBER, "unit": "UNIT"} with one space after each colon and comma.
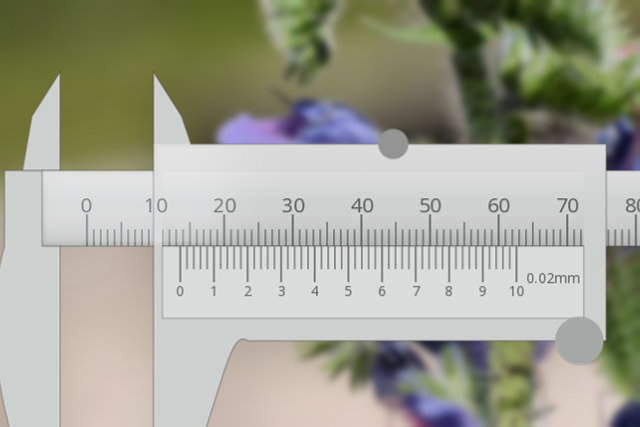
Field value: {"value": 13.6, "unit": "mm"}
